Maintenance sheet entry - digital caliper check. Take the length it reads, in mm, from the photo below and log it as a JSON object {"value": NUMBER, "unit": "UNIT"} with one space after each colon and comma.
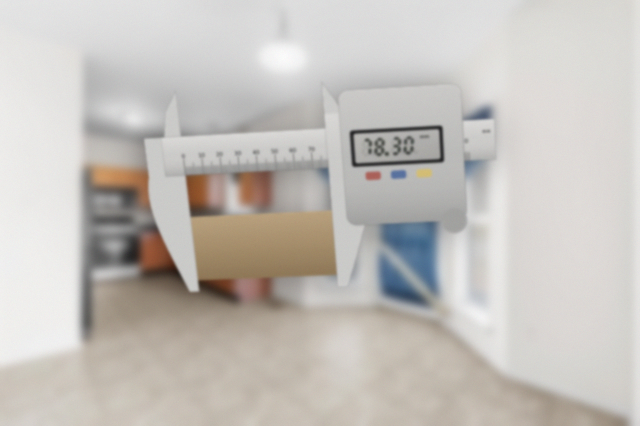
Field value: {"value": 78.30, "unit": "mm"}
